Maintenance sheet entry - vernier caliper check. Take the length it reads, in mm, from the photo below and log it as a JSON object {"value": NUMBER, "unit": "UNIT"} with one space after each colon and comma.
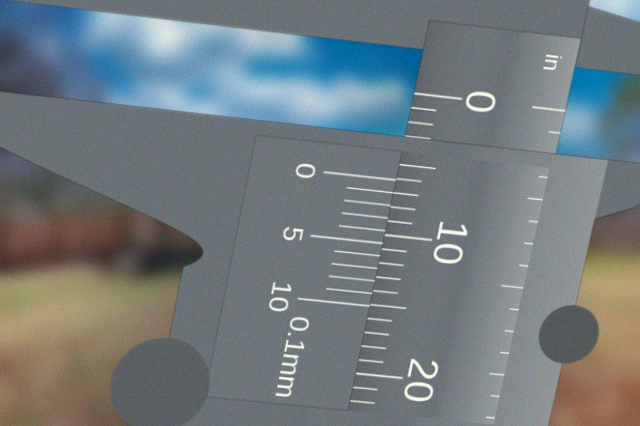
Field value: {"value": 6.1, "unit": "mm"}
